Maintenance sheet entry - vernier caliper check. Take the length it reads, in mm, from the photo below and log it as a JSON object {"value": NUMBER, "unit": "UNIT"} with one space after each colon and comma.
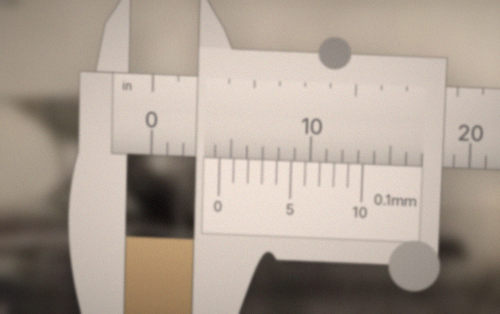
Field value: {"value": 4.3, "unit": "mm"}
